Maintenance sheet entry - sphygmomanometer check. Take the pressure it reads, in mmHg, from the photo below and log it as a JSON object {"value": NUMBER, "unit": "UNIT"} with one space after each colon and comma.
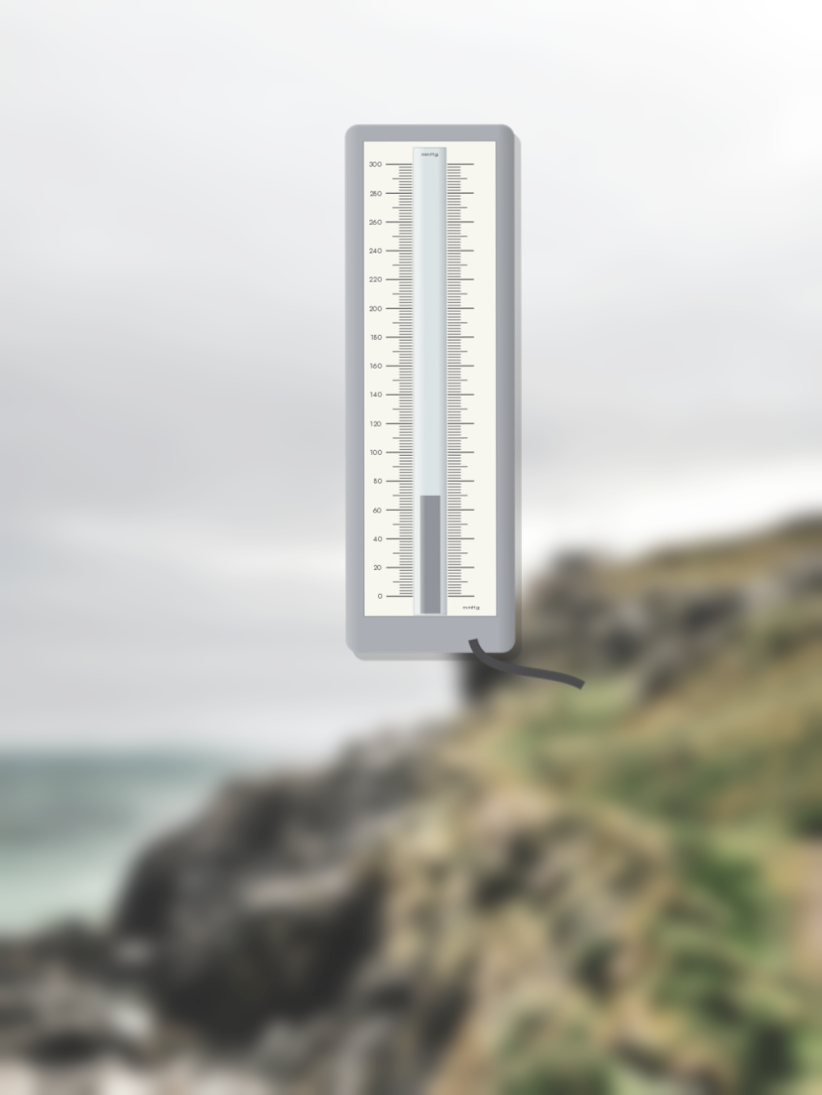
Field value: {"value": 70, "unit": "mmHg"}
